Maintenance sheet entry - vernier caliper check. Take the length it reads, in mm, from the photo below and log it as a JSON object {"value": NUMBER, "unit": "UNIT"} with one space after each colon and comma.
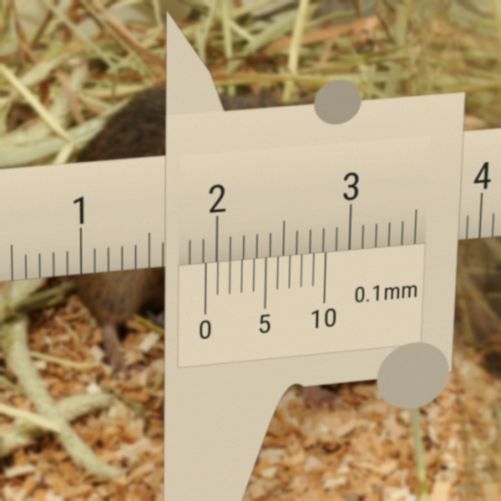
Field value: {"value": 19.2, "unit": "mm"}
